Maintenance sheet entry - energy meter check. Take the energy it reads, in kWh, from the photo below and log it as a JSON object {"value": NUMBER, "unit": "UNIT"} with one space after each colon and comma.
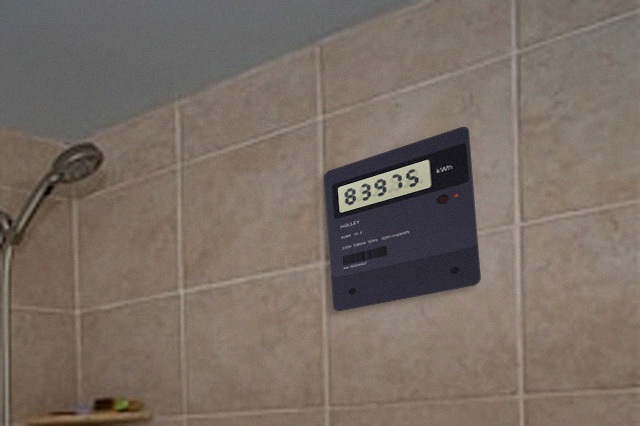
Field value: {"value": 83975, "unit": "kWh"}
